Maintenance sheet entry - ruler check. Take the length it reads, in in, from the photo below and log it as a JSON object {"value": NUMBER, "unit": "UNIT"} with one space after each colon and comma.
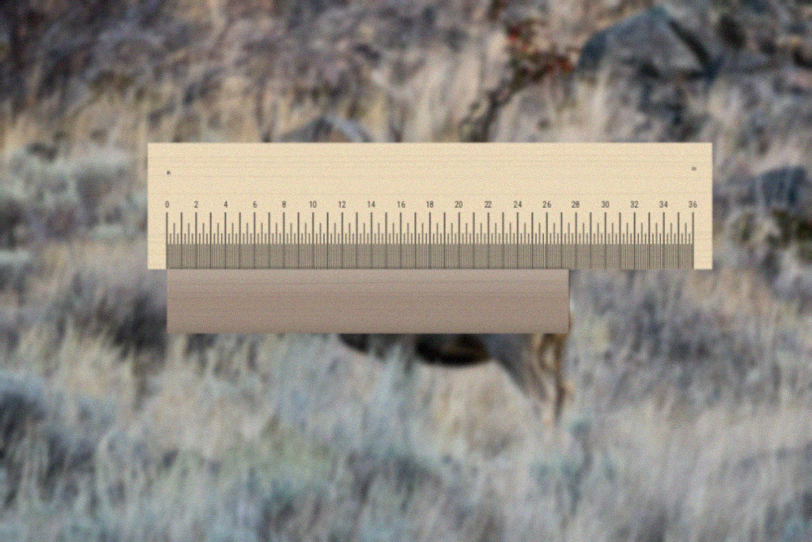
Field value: {"value": 27.5, "unit": "in"}
